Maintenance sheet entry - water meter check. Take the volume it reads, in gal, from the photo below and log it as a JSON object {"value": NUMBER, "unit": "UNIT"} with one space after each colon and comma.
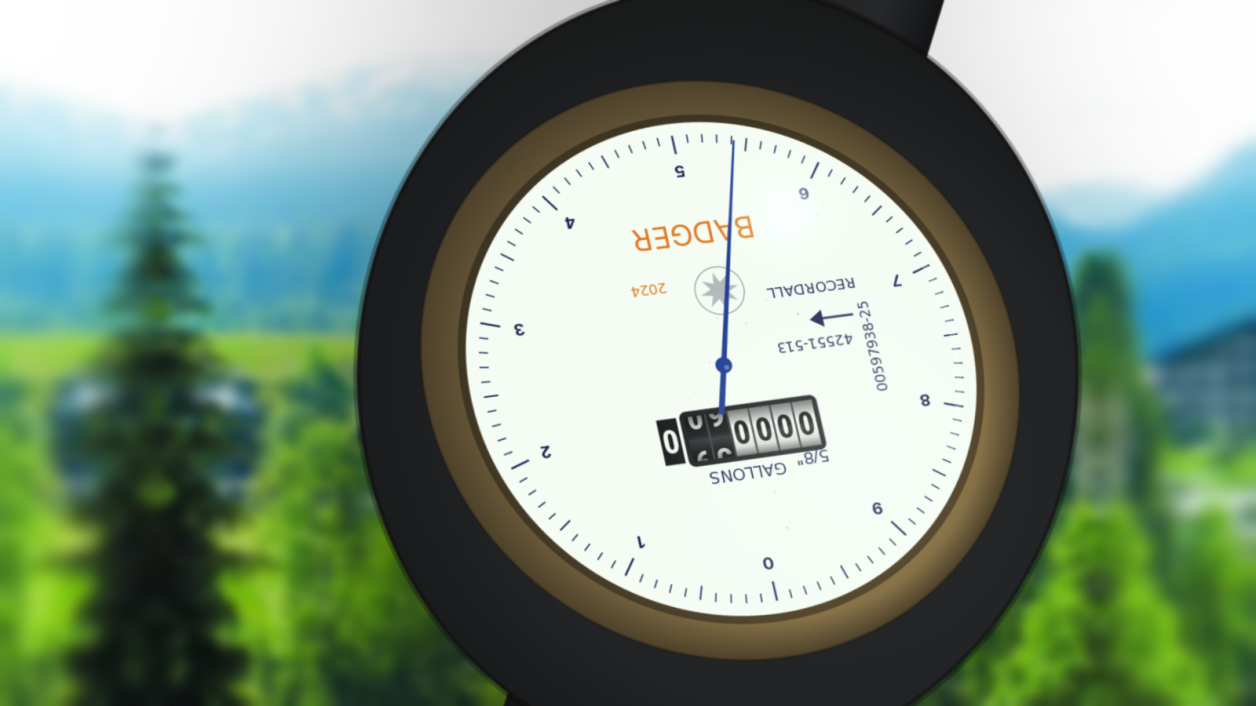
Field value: {"value": 595.4, "unit": "gal"}
